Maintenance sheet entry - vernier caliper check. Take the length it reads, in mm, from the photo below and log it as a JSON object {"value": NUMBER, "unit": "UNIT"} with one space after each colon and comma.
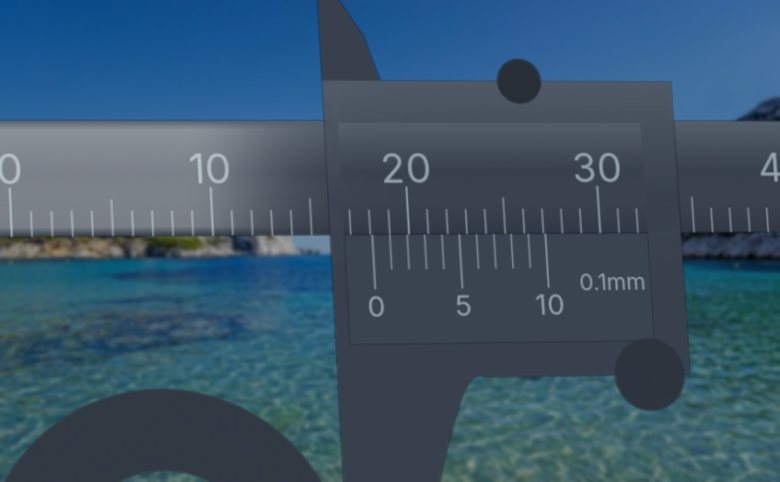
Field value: {"value": 18.1, "unit": "mm"}
